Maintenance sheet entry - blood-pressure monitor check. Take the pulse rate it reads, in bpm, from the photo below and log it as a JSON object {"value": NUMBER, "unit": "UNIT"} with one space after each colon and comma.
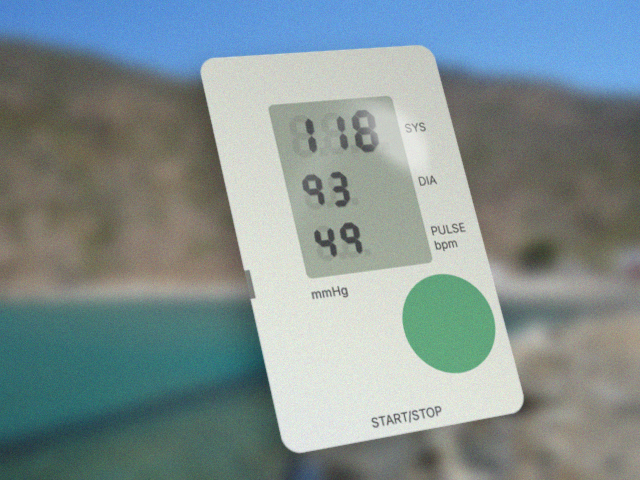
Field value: {"value": 49, "unit": "bpm"}
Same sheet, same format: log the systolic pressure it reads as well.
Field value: {"value": 118, "unit": "mmHg"}
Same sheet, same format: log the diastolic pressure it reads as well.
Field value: {"value": 93, "unit": "mmHg"}
